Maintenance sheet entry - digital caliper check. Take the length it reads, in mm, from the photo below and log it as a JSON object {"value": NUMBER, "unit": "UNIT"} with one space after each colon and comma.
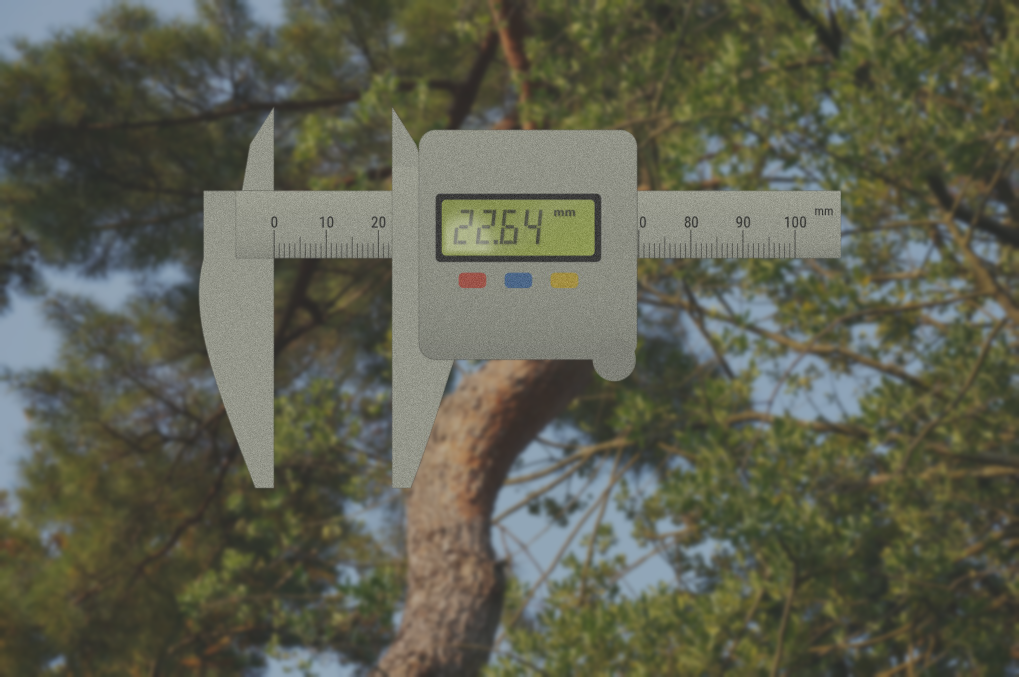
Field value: {"value": 22.64, "unit": "mm"}
